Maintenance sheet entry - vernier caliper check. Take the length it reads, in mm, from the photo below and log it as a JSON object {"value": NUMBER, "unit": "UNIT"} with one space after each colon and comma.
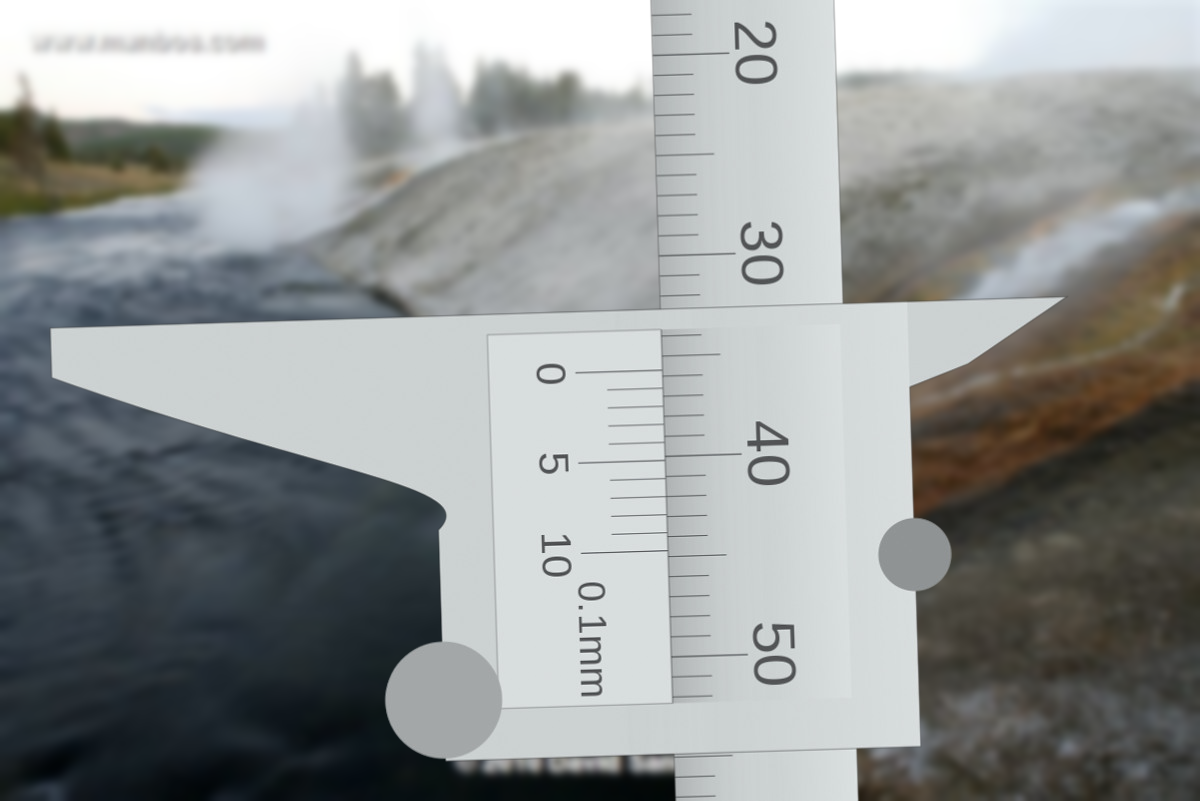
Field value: {"value": 35.7, "unit": "mm"}
